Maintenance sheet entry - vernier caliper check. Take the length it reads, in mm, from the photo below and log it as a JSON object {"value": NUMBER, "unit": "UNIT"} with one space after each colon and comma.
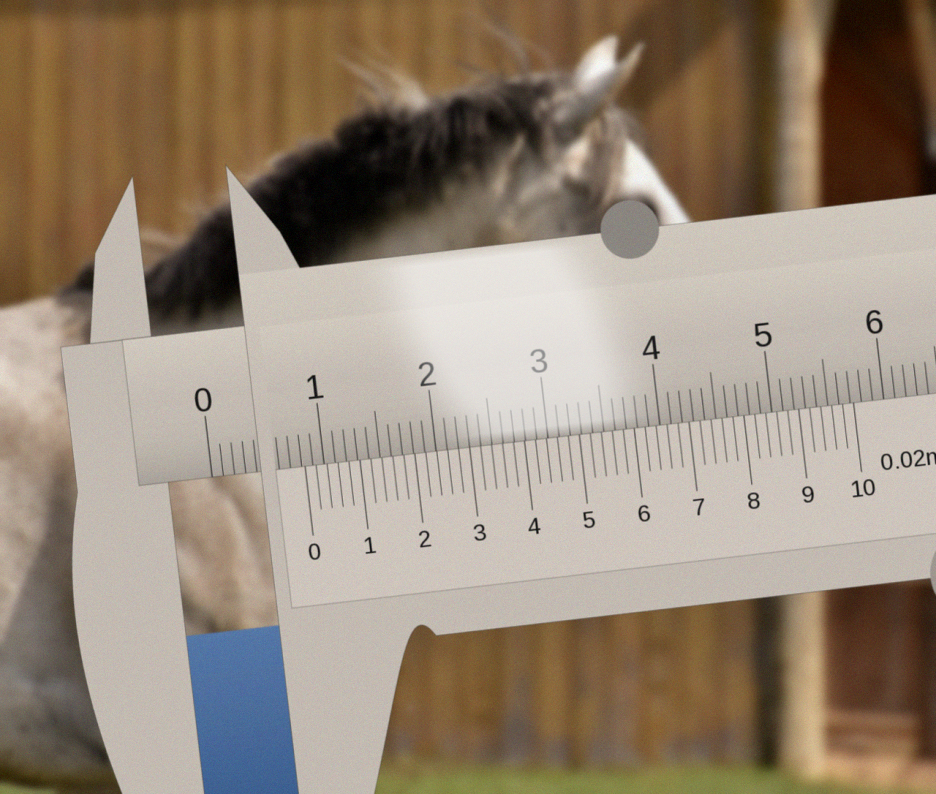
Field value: {"value": 8.3, "unit": "mm"}
